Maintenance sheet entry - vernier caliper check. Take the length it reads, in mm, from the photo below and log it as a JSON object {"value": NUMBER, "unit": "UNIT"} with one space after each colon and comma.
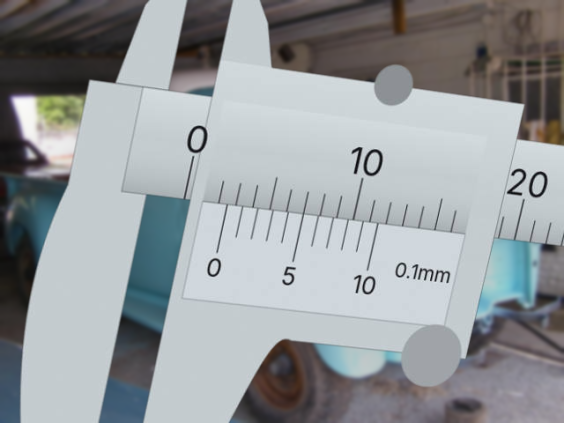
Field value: {"value": 2.5, "unit": "mm"}
